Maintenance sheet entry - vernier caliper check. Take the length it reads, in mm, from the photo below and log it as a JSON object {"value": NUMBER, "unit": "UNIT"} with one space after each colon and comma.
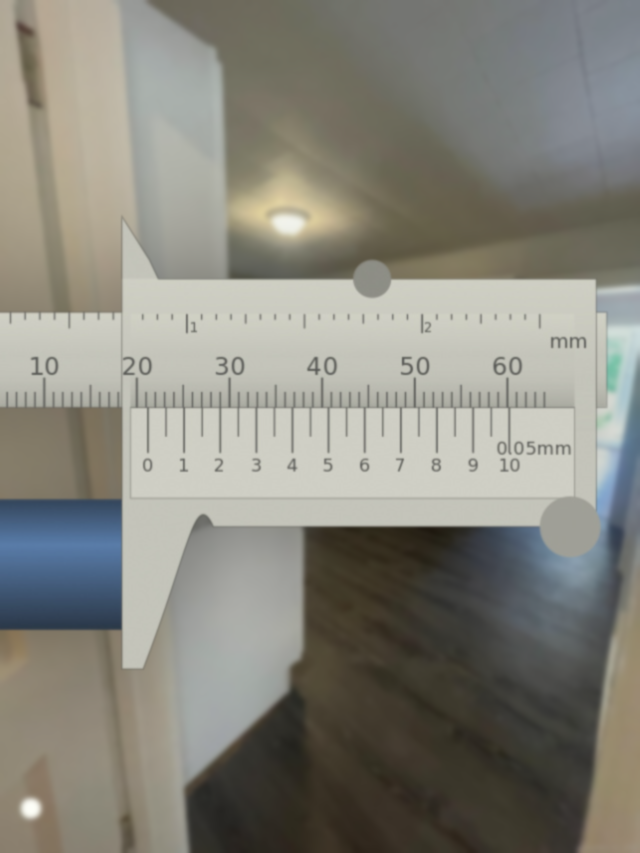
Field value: {"value": 21.2, "unit": "mm"}
